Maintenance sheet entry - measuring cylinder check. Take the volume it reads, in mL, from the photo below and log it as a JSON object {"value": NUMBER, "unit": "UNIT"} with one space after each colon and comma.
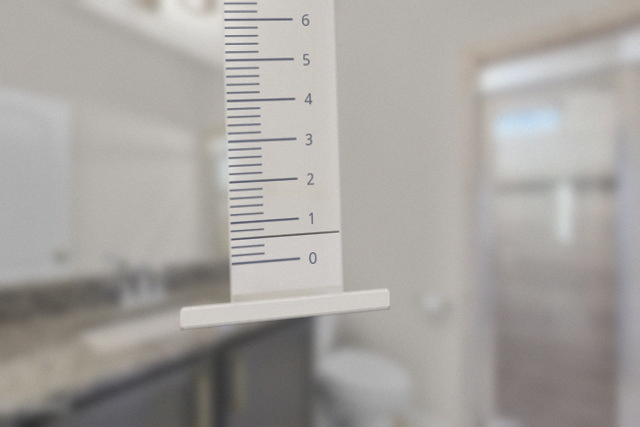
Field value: {"value": 0.6, "unit": "mL"}
